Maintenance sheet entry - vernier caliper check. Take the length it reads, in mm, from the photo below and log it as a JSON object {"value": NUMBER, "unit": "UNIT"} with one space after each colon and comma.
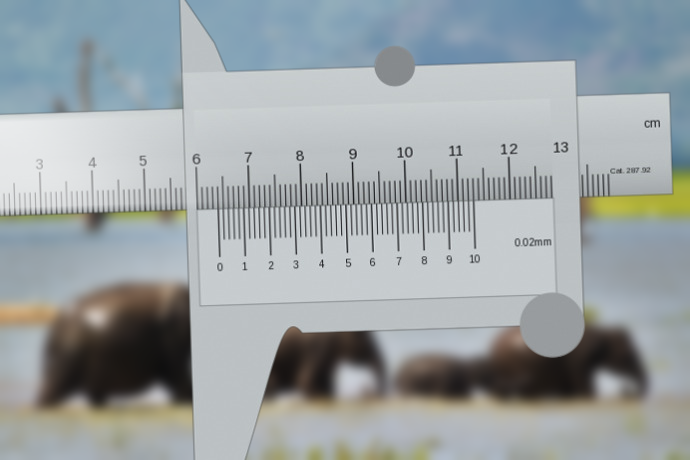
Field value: {"value": 64.0, "unit": "mm"}
